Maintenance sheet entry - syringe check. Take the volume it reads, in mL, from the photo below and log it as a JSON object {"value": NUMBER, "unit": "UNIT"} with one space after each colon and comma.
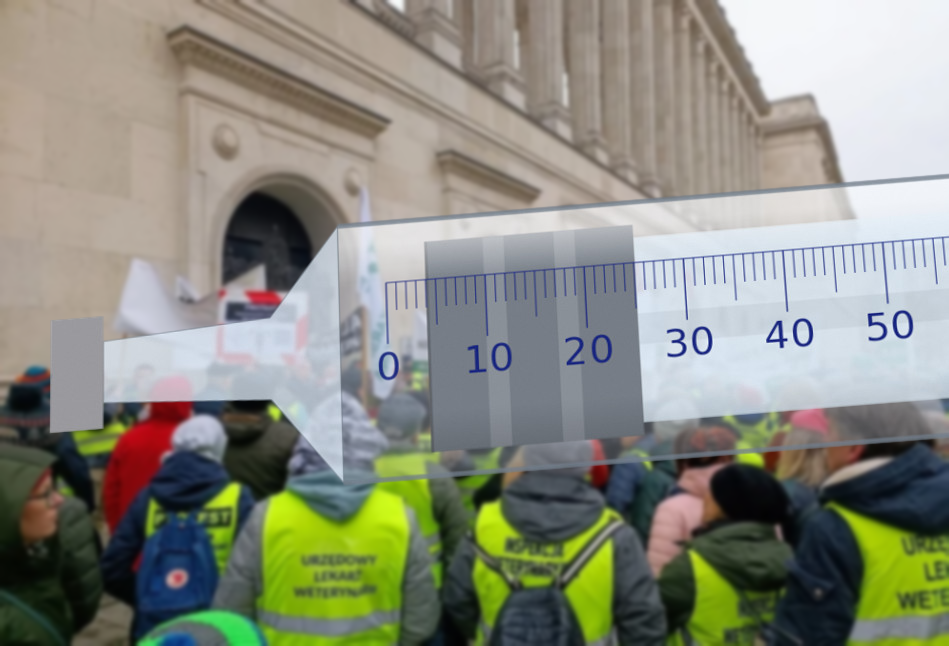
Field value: {"value": 4, "unit": "mL"}
